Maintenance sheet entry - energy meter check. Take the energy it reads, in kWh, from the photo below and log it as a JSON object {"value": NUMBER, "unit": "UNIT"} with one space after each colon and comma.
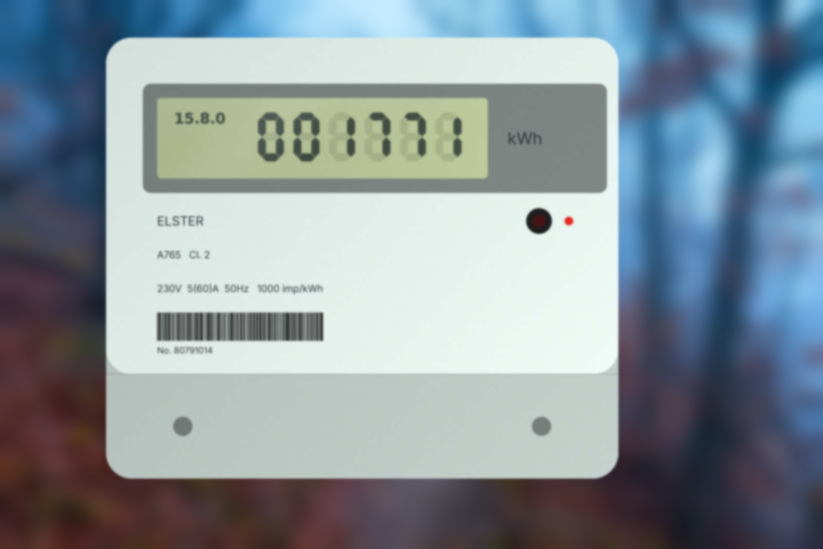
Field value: {"value": 1771, "unit": "kWh"}
